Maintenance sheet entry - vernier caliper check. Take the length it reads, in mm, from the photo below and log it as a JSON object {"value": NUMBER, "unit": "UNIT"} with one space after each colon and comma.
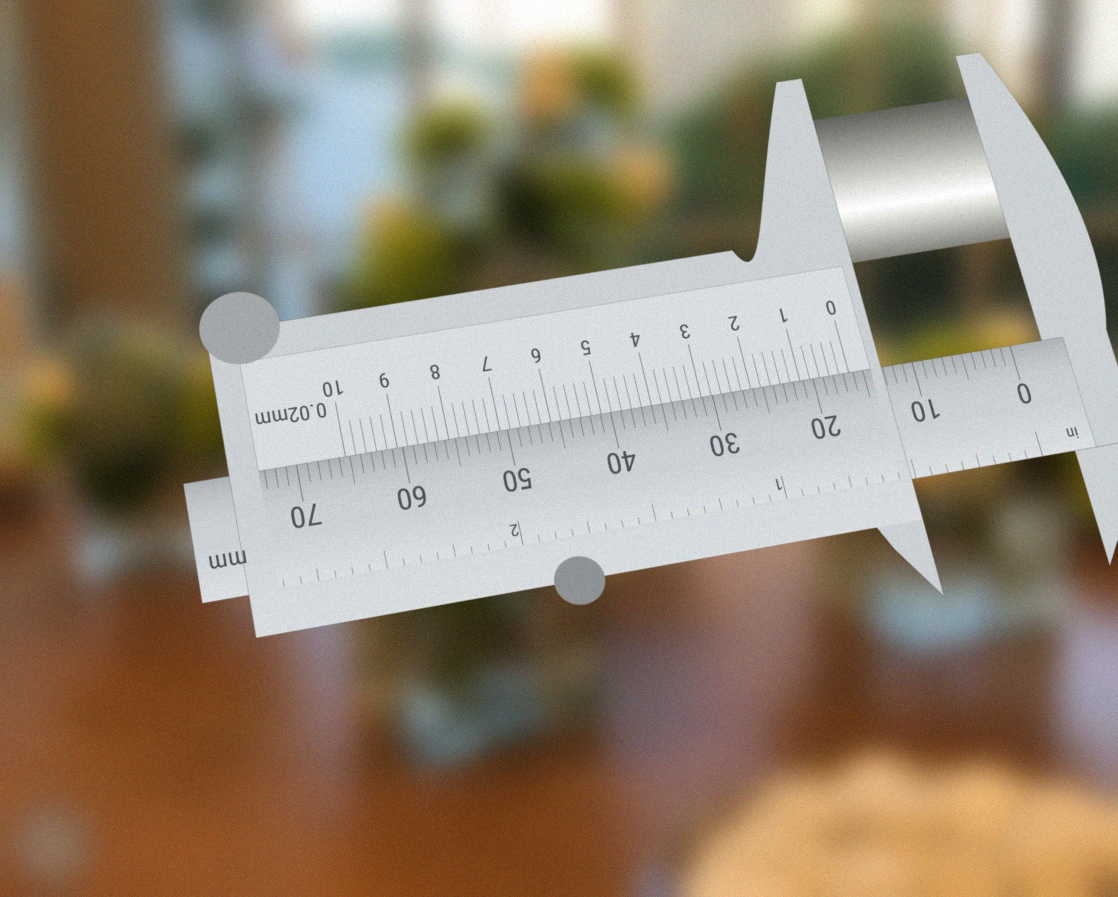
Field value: {"value": 16.4, "unit": "mm"}
